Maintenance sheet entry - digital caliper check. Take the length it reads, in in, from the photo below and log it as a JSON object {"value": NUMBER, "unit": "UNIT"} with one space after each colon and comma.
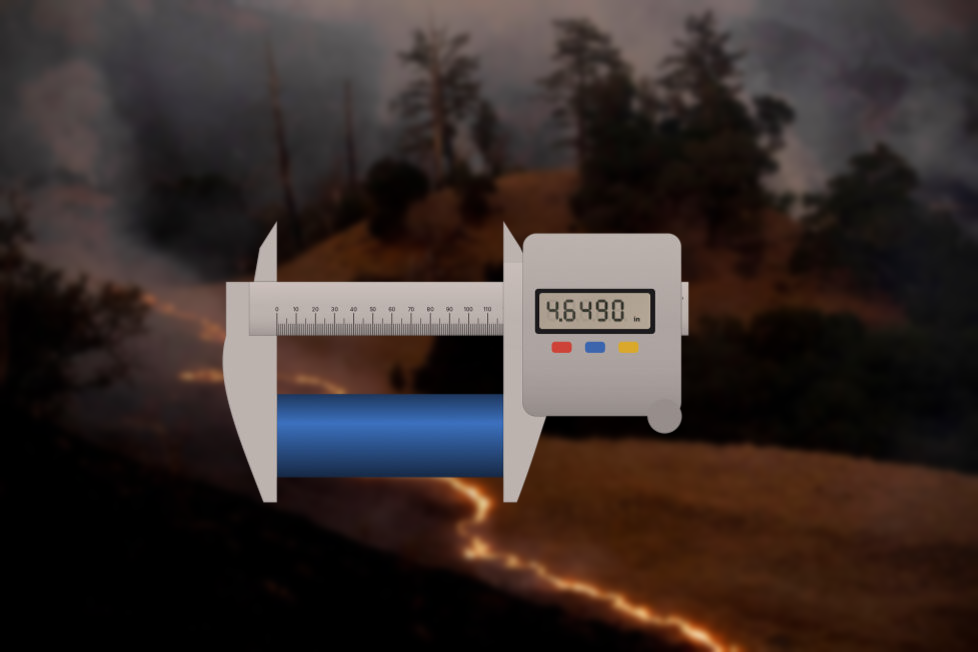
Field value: {"value": 4.6490, "unit": "in"}
